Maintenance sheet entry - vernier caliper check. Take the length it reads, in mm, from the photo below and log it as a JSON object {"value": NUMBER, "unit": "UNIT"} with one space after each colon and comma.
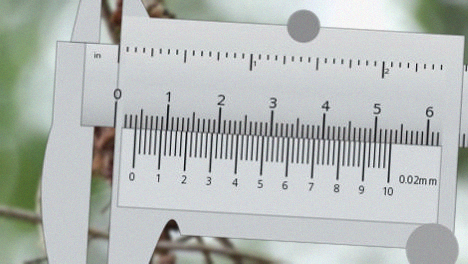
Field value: {"value": 4.0, "unit": "mm"}
